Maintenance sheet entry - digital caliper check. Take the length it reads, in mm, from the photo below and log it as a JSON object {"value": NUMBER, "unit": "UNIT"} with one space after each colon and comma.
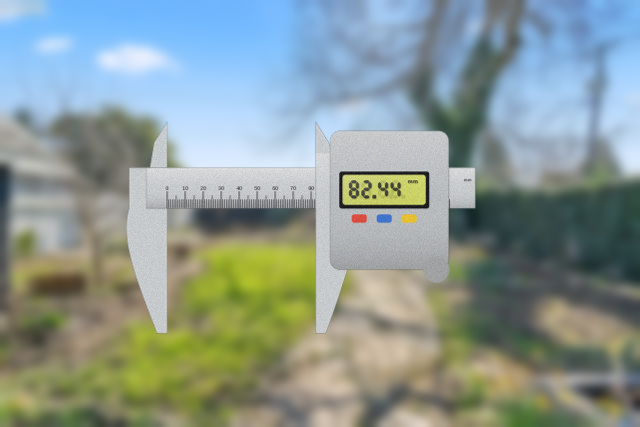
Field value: {"value": 82.44, "unit": "mm"}
